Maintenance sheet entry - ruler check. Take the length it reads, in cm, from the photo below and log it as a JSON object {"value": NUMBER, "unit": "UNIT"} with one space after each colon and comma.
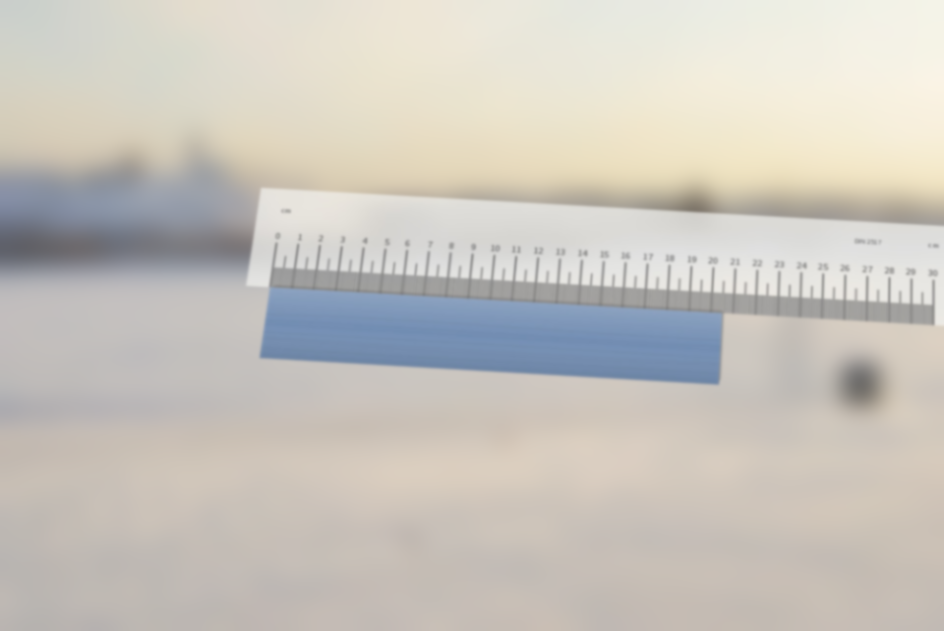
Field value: {"value": 20.5, "unit": "cm"}
